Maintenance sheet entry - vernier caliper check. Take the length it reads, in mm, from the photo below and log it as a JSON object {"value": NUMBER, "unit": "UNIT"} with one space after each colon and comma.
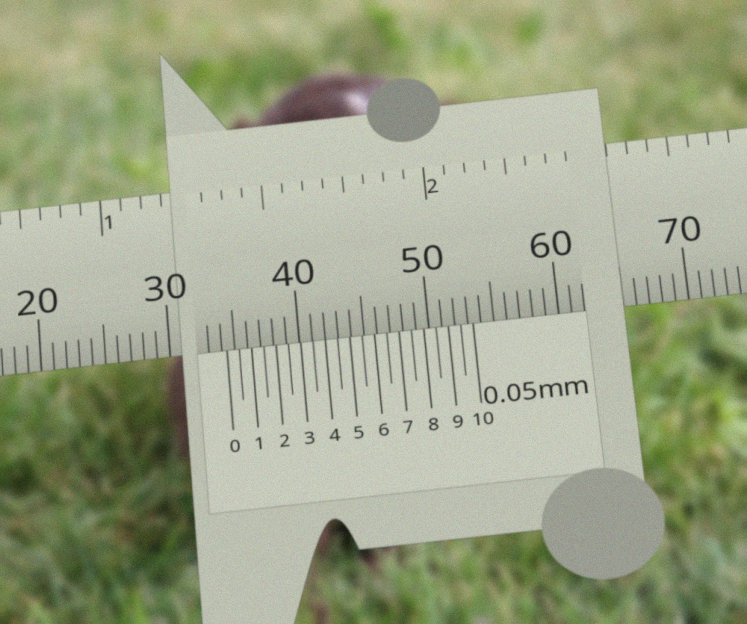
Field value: {"value": 34.4, "unit": "mm"}
